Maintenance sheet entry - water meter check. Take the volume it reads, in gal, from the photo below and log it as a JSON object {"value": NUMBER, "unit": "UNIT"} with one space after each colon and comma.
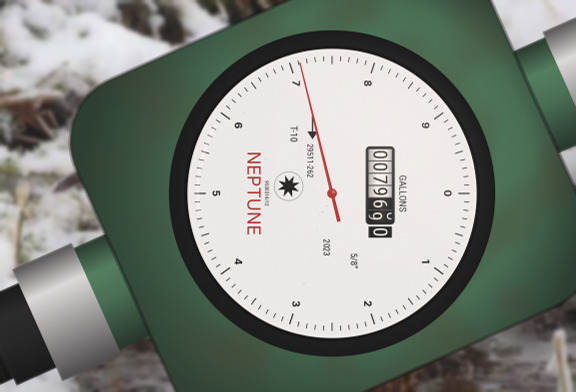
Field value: {"value": 79687.1, "unit": "gal"}
